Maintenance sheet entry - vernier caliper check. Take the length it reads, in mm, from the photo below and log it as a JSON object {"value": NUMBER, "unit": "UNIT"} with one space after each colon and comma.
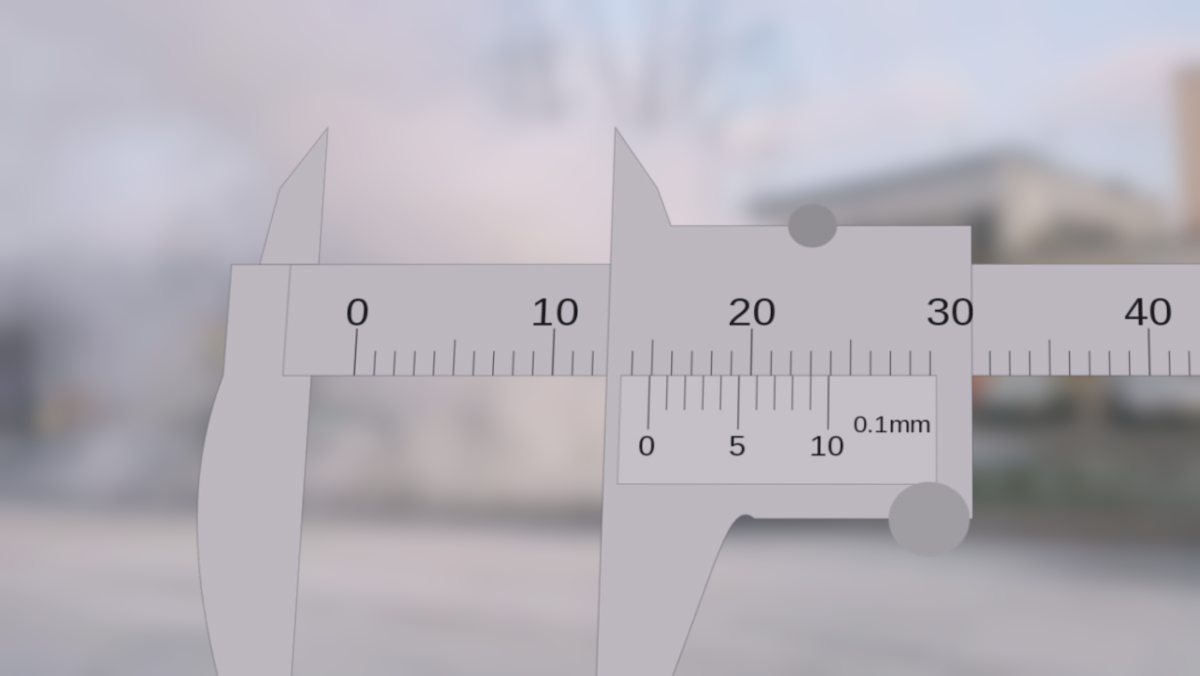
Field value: {"value": 14.9, "unit": "mm"}
